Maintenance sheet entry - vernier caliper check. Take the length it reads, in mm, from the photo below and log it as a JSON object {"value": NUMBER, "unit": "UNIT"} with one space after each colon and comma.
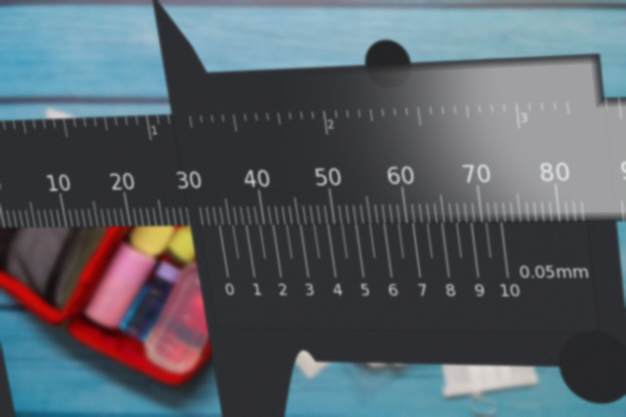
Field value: {"value": 33.5, "unit": "mm"}
